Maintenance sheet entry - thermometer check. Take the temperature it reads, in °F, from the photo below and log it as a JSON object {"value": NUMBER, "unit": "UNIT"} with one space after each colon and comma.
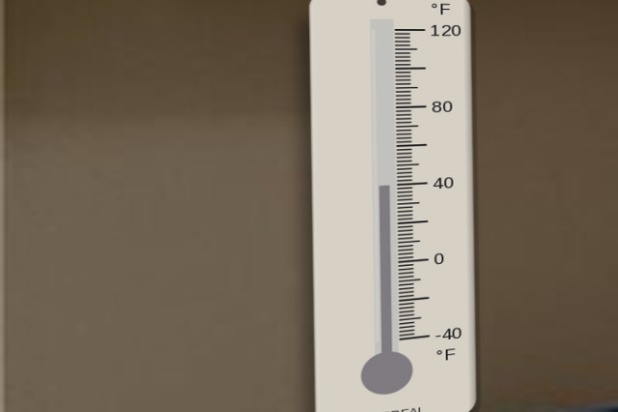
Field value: {"value": 40, "unit": "°F"}
